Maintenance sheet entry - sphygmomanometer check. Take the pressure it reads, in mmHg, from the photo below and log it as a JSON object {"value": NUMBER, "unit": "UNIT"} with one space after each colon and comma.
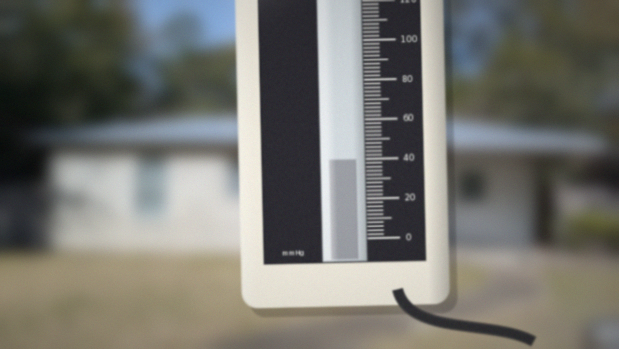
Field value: {"value": 40, "unit": "mmHg"}
